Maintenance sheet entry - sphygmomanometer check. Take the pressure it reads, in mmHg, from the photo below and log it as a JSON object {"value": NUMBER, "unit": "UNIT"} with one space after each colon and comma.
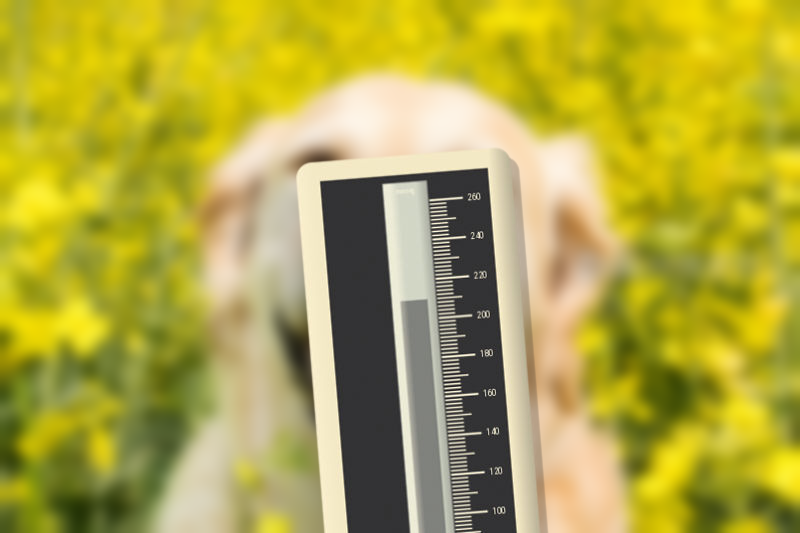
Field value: {"value": 210, "unit": "mmHg"}
